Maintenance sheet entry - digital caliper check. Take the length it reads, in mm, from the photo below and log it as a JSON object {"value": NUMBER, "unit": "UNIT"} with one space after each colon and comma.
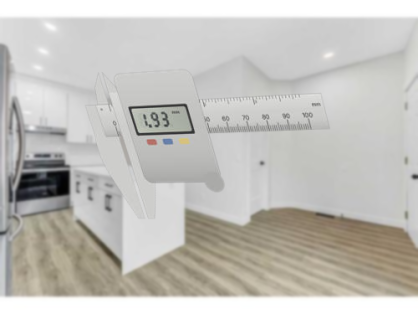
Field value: {"value": 1.93, "unit": "mm"}
